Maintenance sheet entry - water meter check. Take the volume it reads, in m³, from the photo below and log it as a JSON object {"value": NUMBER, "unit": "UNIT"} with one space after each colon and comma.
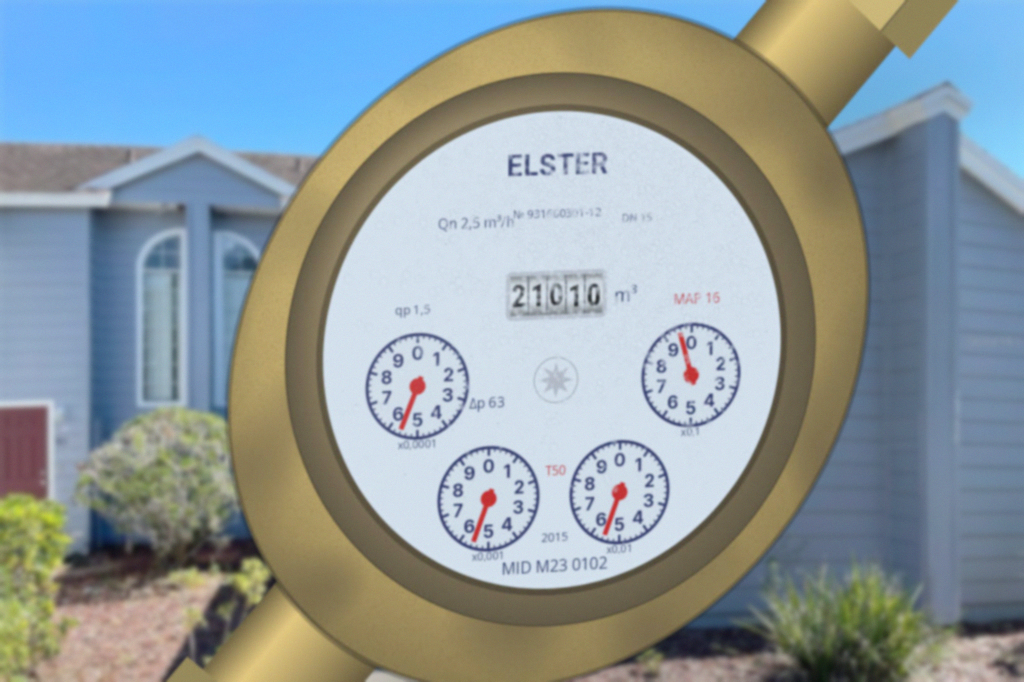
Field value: {"value": 21009.9555, "unit": "m³"}
